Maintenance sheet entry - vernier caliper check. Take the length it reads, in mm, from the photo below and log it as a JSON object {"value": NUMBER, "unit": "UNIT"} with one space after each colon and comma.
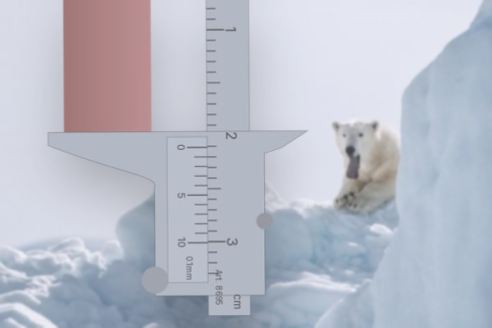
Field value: {"value": 21.1, "unit": "mm"}
